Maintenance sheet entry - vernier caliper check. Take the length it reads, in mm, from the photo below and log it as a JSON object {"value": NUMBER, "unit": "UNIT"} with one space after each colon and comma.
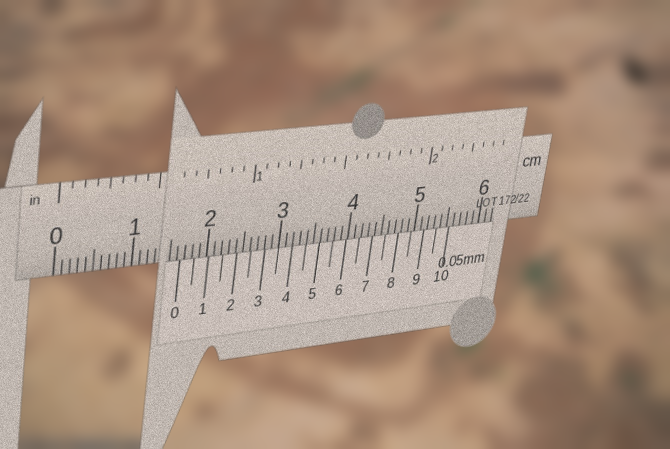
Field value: {"value": 16.4, "unit": "mm"}
